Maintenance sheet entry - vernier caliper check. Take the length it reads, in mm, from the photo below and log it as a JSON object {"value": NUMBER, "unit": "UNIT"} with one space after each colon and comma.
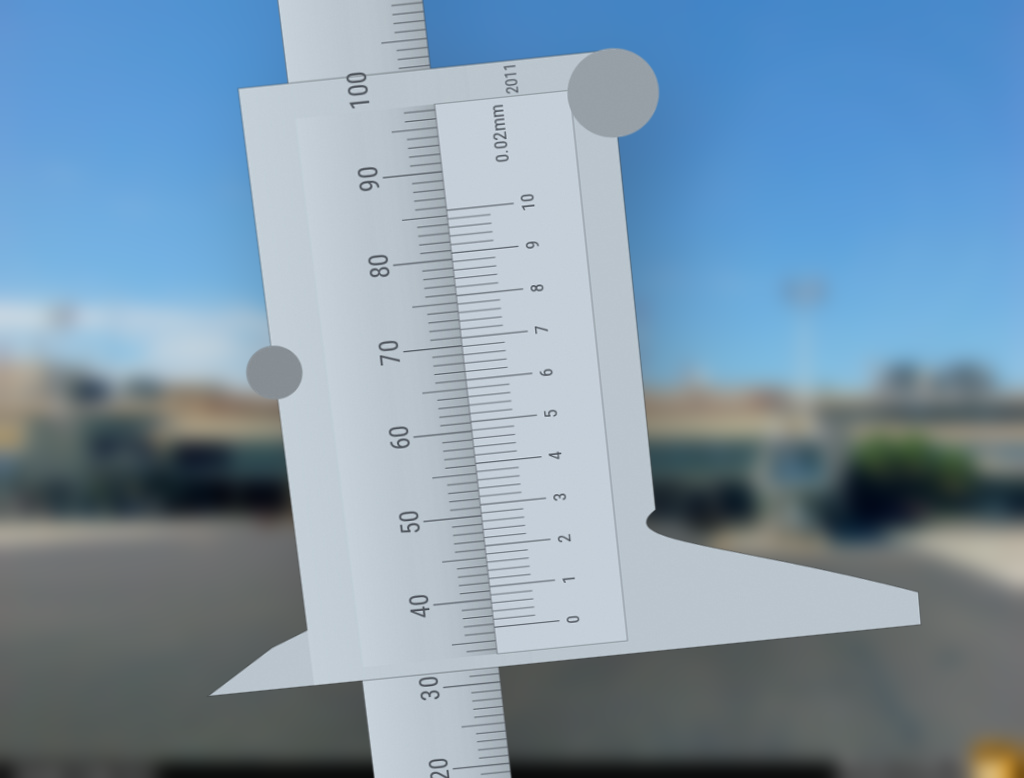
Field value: {"value": 36.6, "unit": "mm"}
